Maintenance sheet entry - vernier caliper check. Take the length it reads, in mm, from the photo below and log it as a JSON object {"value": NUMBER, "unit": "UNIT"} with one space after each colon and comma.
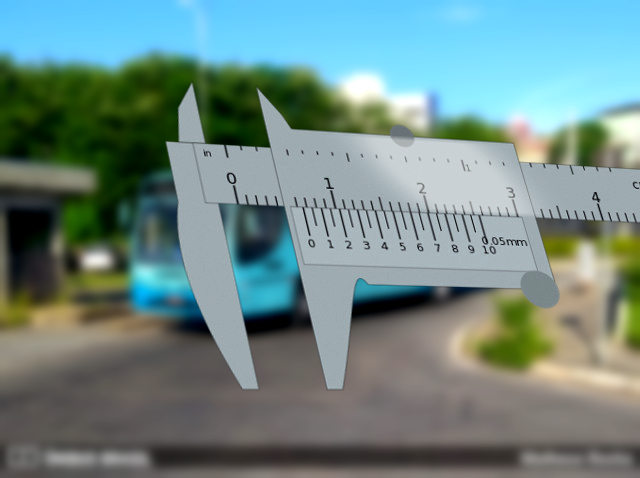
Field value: {"value": 6.6, "unit": "mm"}
